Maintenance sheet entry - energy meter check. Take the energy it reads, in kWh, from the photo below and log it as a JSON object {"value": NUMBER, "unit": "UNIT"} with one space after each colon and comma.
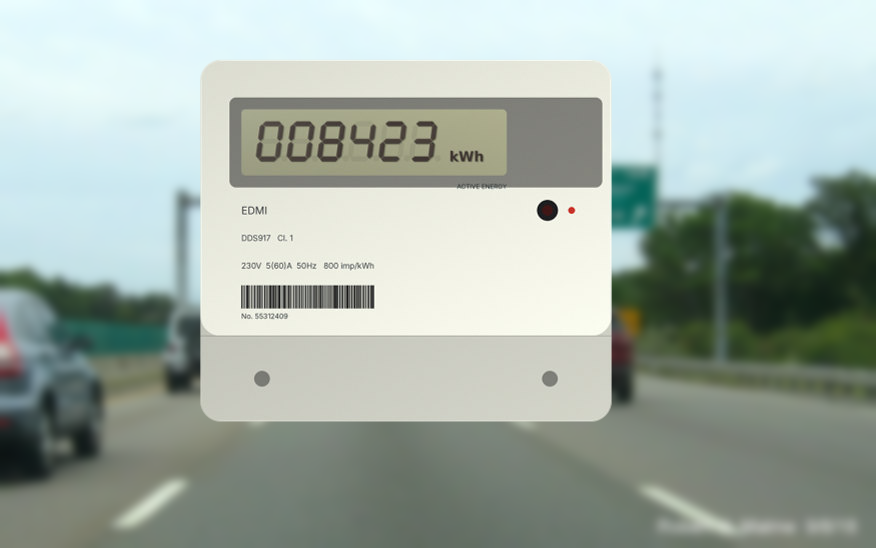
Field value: {"value": 8423, "unit": "kWh"}
